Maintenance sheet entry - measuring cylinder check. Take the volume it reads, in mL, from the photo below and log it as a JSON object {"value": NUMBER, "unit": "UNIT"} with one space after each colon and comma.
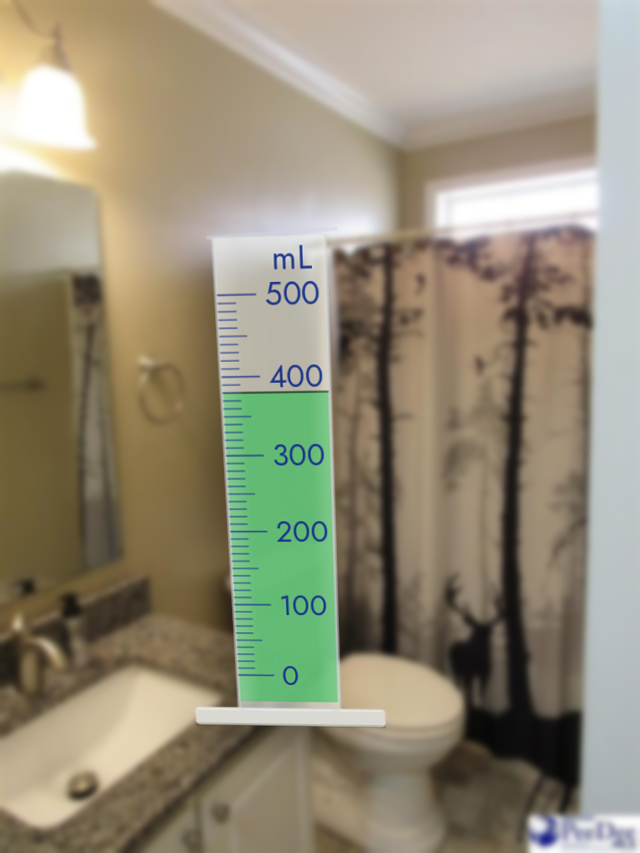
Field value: {"value": 380, "unit": "mL"}
